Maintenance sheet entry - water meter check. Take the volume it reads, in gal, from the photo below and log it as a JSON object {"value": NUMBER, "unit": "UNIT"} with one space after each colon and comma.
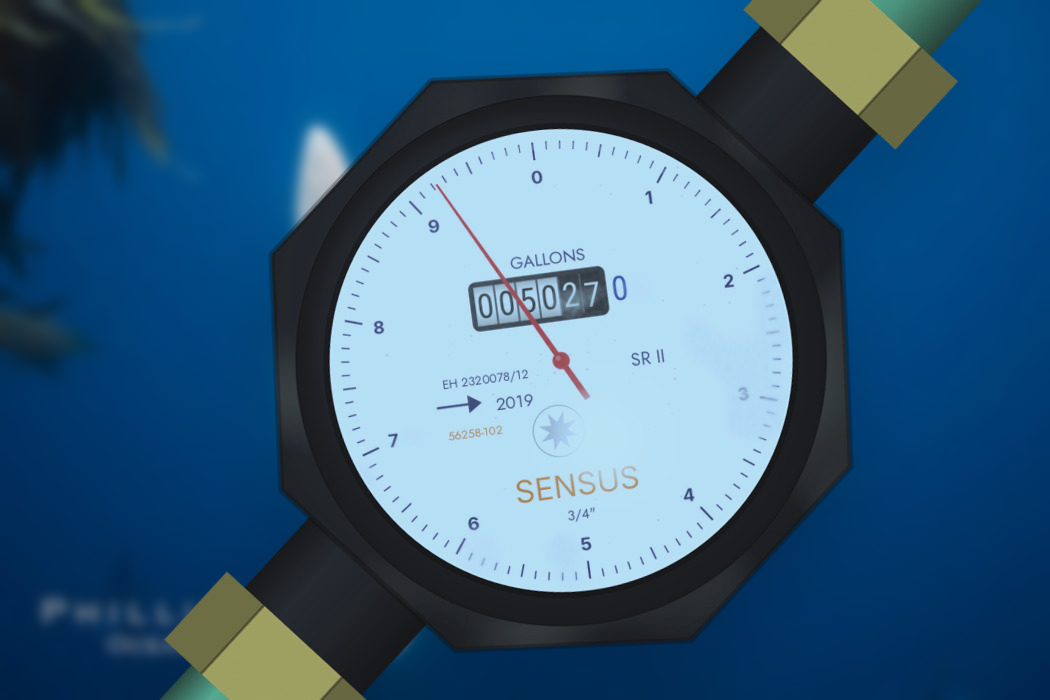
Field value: {"value": 50269.2, "unit": "gal"}
